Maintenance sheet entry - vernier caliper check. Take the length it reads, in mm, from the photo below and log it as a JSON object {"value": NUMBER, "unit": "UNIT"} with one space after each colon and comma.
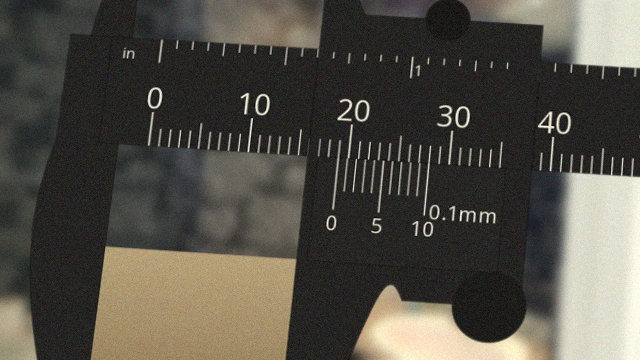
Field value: {"value": 19.0, "unit": "mm"}
